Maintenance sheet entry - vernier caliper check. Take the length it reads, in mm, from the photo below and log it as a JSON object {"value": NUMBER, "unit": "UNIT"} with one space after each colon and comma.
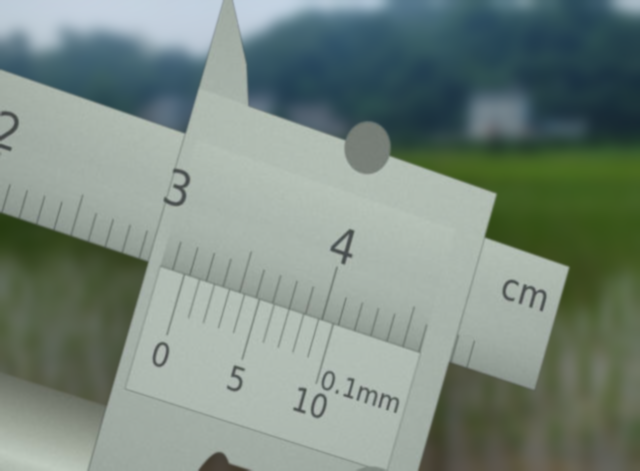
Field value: {"value": 31.7, "unit": "mm"}
